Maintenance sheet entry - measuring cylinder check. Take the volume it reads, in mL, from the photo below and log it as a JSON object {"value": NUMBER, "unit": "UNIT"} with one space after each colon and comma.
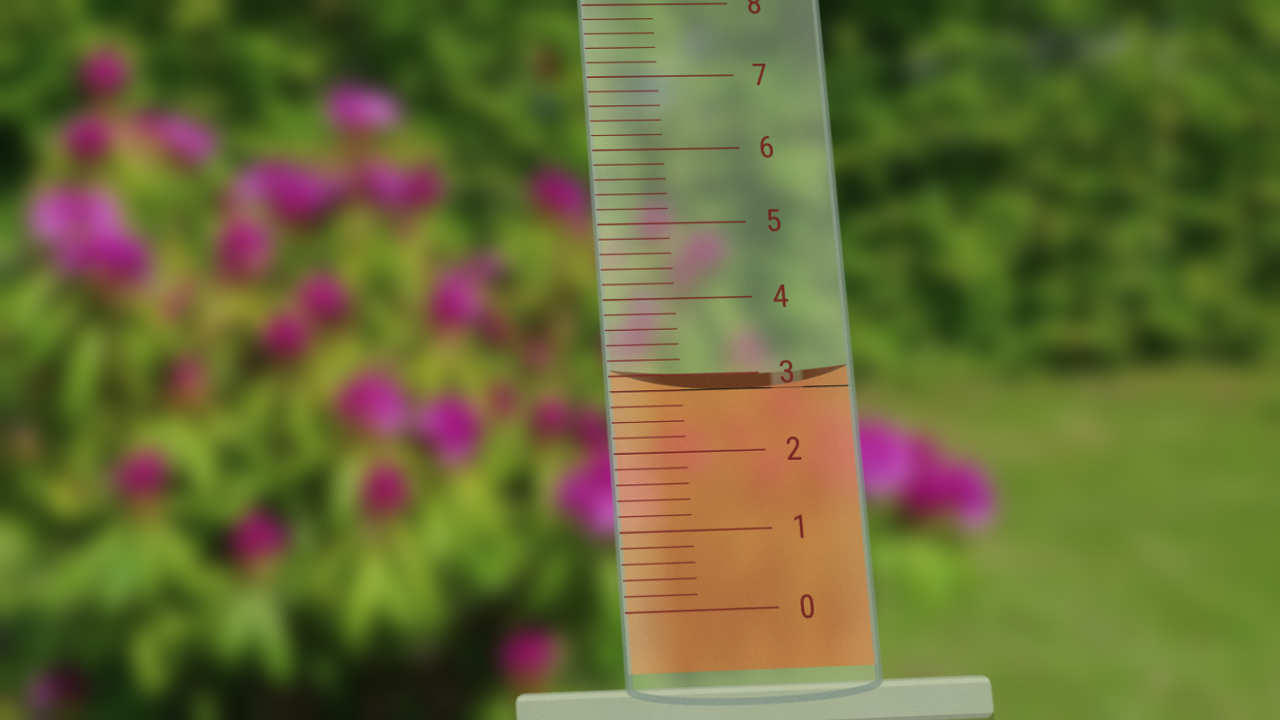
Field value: {"value": 2.8, "unit": "mL"}
